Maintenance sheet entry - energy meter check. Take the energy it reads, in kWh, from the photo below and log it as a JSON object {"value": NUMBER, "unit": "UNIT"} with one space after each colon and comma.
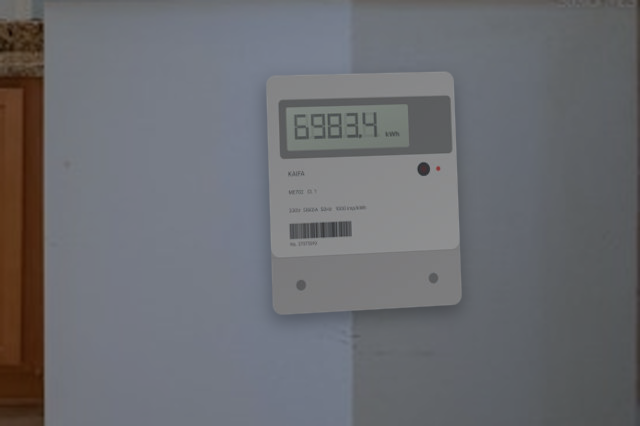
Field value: {"value": 6983.4, "unit": "kWh"}
